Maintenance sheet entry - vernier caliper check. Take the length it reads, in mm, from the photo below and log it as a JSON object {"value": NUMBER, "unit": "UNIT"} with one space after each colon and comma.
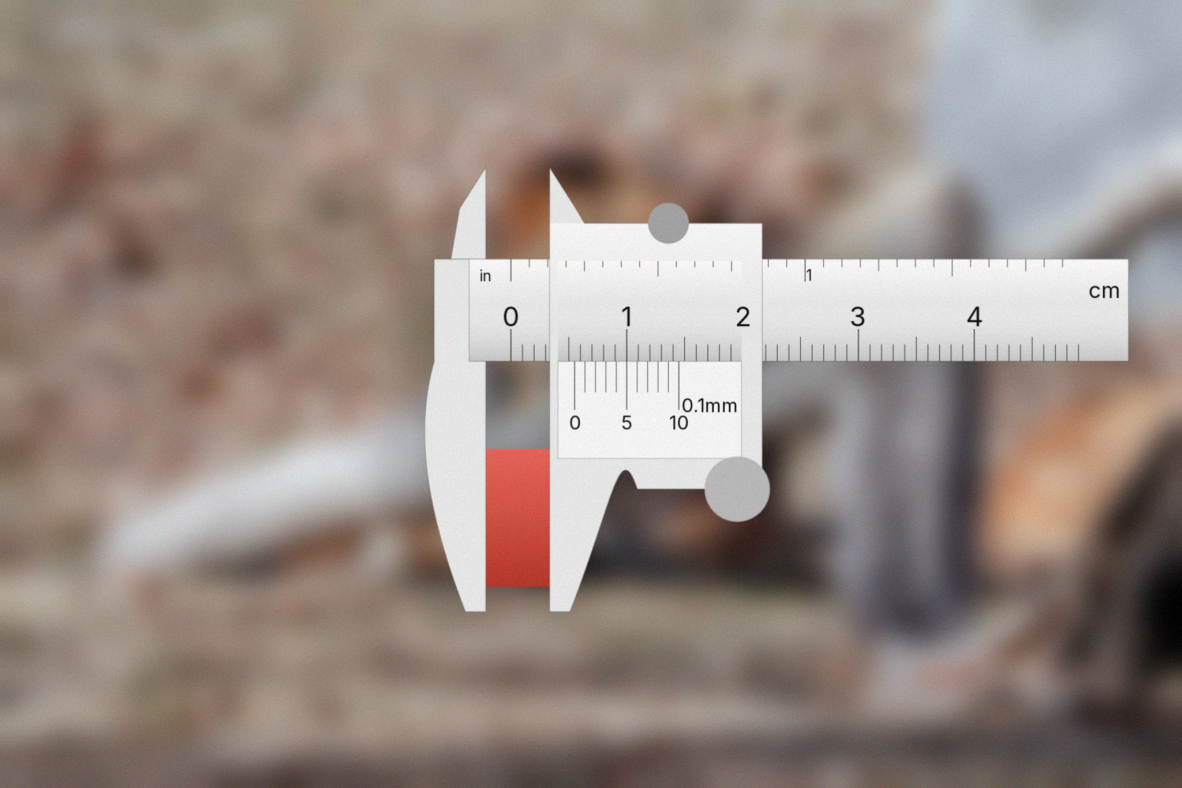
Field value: {"value": 5.5, "unit": "mm"}
